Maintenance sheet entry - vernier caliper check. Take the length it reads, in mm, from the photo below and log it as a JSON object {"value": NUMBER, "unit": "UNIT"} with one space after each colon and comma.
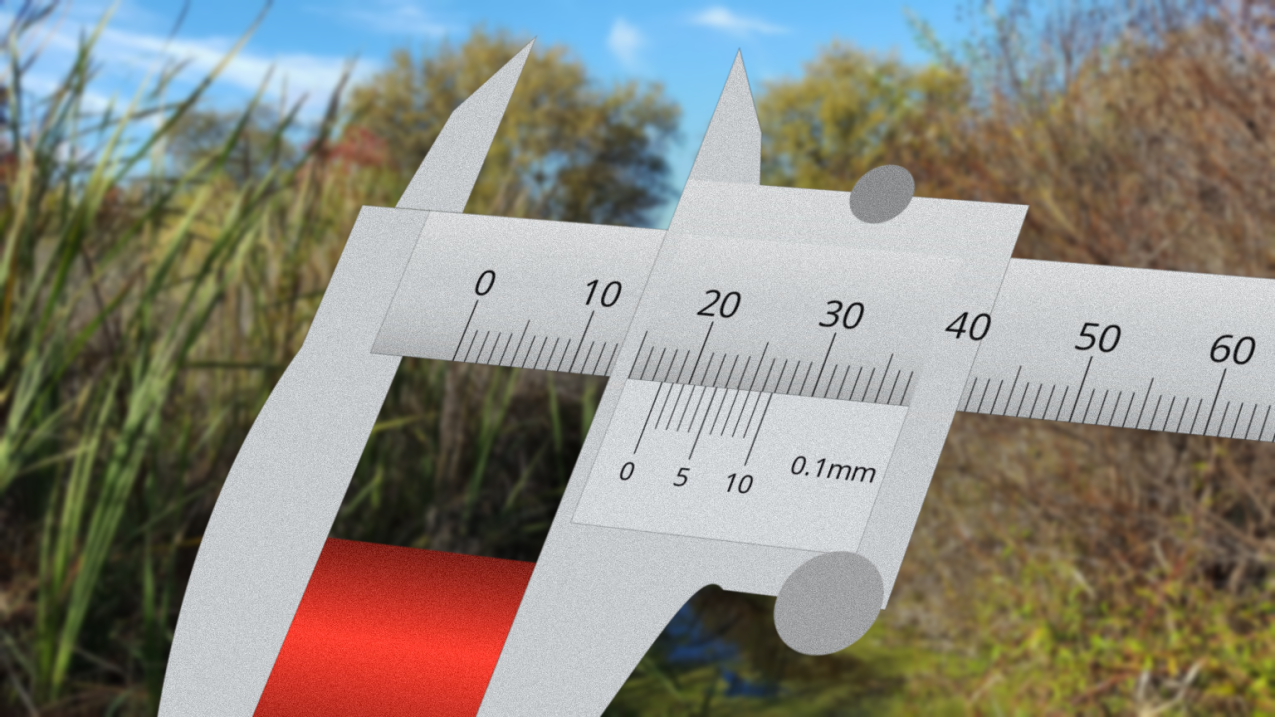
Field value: {"value": 17.8, "unit": "mm"}
